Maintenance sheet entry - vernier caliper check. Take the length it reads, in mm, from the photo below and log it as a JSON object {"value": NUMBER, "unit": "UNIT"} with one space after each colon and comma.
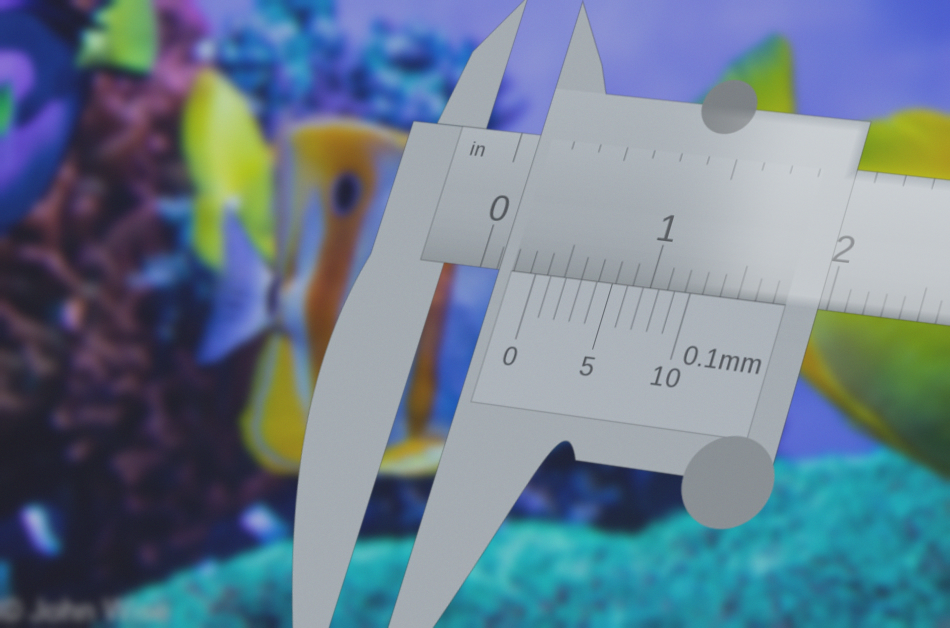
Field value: {"value": 3.3, "unit": "mm"}
